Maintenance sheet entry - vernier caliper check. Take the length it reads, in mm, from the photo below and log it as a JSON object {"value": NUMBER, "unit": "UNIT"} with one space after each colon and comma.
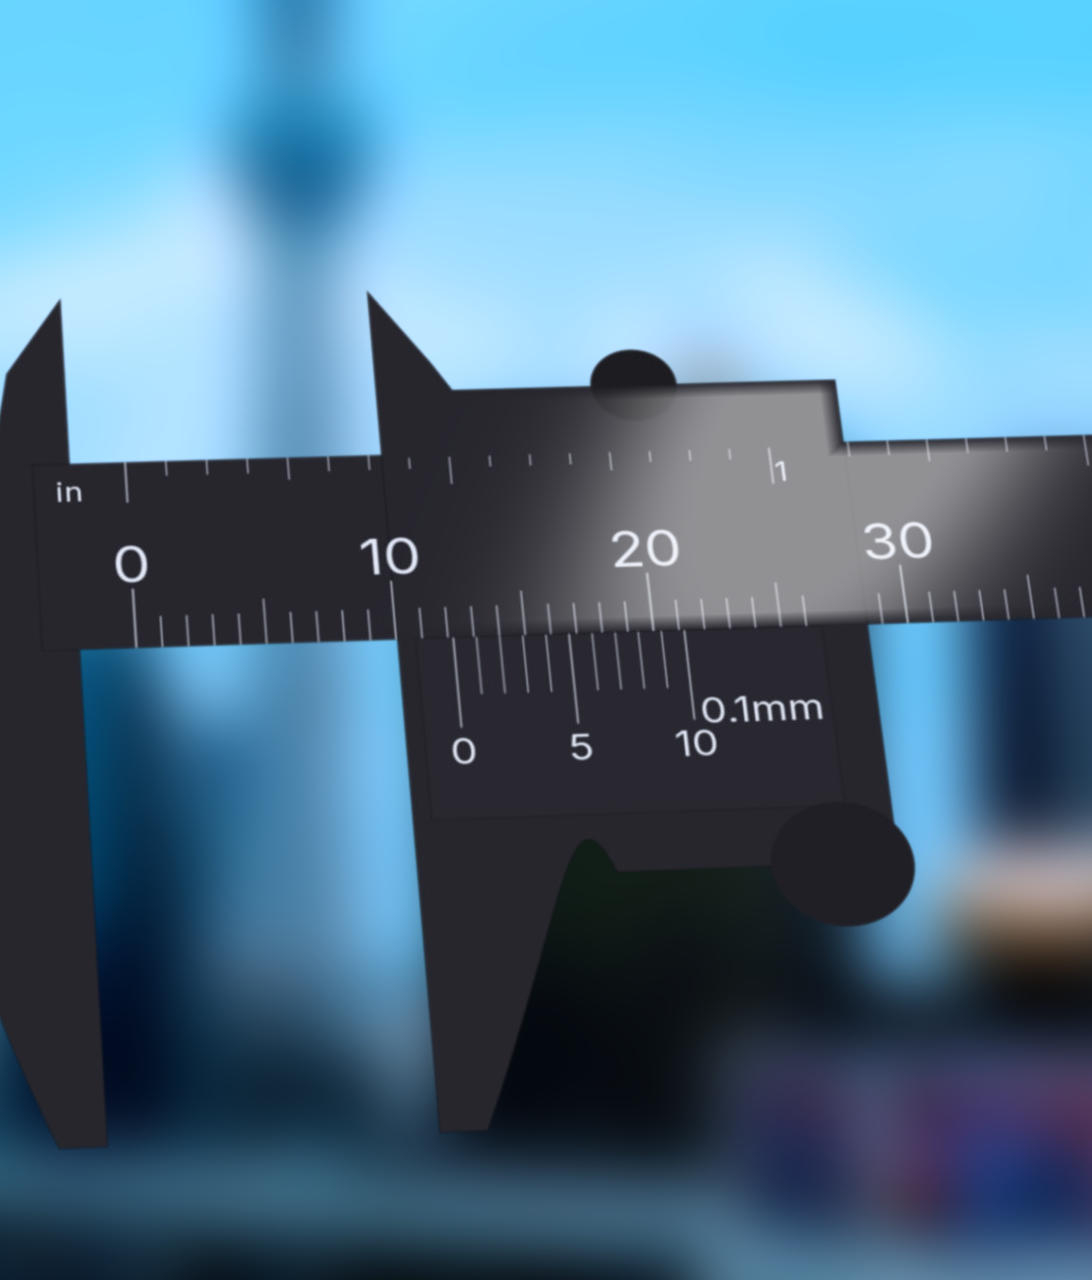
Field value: {"value": 12.2, "unit": "mm"}
